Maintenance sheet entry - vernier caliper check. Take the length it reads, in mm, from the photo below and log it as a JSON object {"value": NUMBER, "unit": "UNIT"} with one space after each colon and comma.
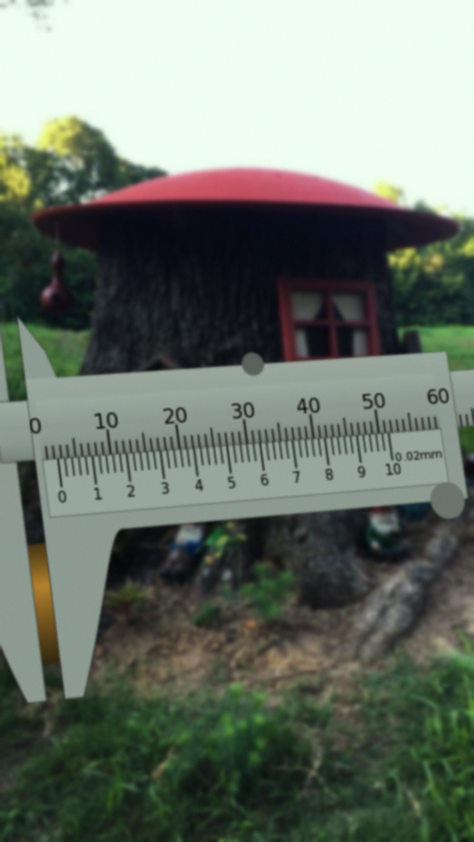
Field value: {"value": 2.5, "unit": "mm"}
